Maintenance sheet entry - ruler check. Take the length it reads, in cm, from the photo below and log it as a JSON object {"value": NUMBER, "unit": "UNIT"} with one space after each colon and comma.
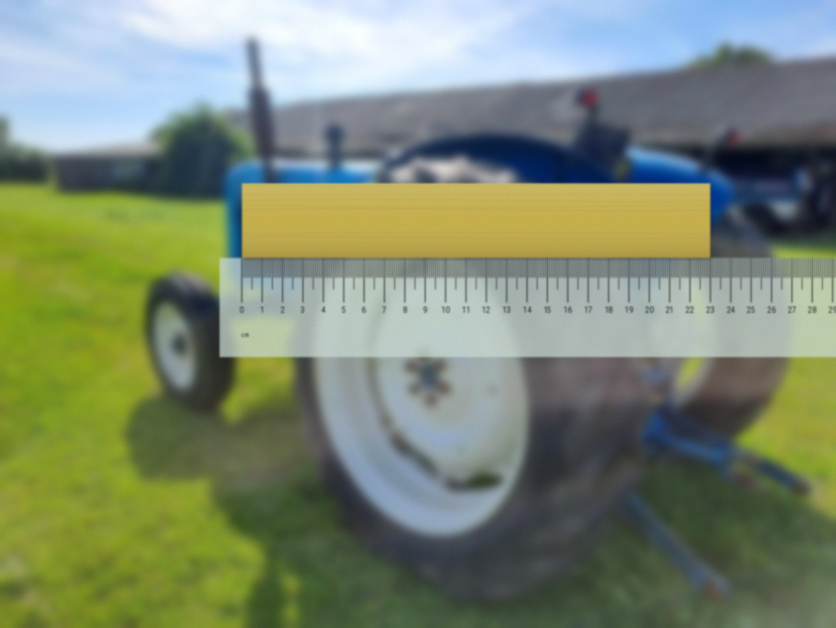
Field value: {"value": 23, "unit": "cm"}
